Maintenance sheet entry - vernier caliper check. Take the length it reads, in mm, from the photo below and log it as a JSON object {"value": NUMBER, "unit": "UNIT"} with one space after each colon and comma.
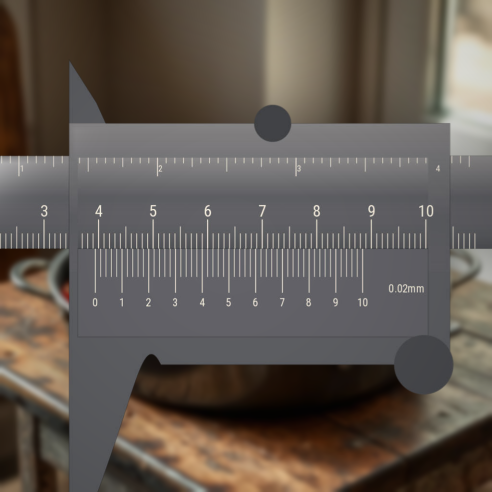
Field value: {"value": 39.4, "unit": "mm"}
